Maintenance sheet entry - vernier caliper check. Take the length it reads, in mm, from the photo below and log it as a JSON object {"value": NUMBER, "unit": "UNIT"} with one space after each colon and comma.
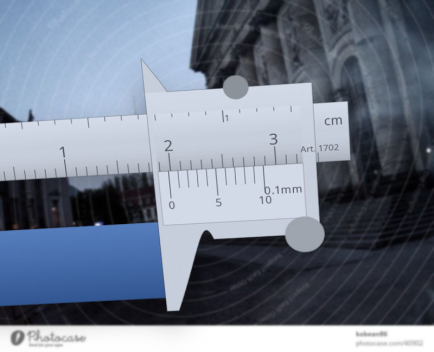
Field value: {"value": 19.8, "unit": "mm"}
